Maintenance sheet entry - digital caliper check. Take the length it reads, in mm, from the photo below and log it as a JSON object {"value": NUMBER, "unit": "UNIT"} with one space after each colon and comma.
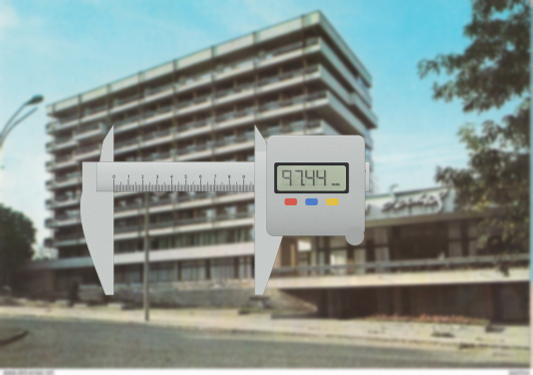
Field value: {"value": 97.44, "unit": "mm"}
